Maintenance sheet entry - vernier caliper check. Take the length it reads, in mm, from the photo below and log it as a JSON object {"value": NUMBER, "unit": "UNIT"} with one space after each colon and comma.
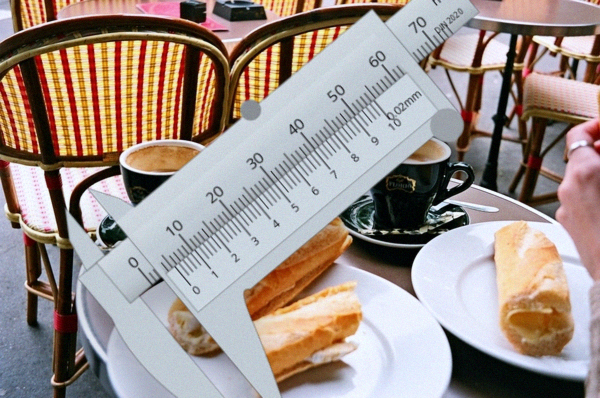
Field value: {"value": 5.5, "unit": "mm"}
